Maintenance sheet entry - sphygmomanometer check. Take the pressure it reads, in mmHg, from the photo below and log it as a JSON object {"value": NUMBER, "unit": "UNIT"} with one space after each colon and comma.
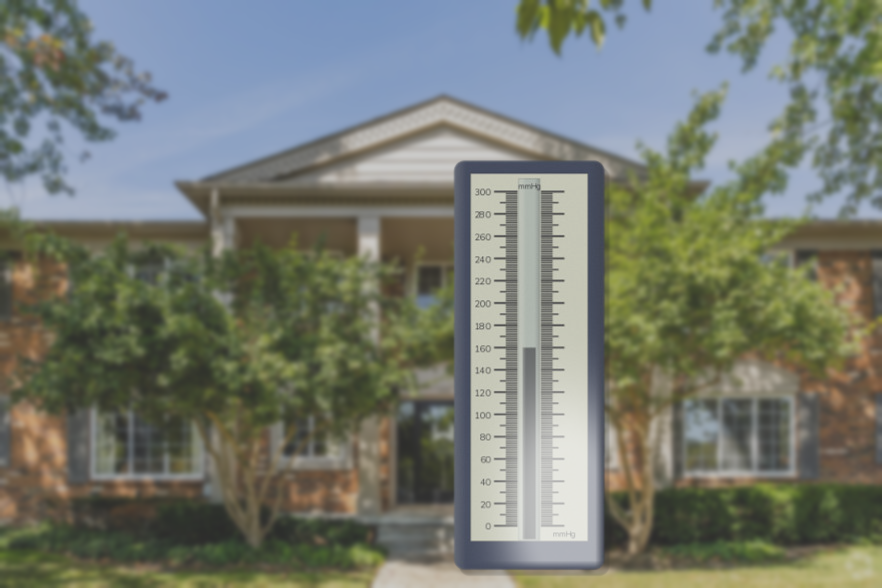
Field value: {"value": 160, "unit": "mmHg"}
